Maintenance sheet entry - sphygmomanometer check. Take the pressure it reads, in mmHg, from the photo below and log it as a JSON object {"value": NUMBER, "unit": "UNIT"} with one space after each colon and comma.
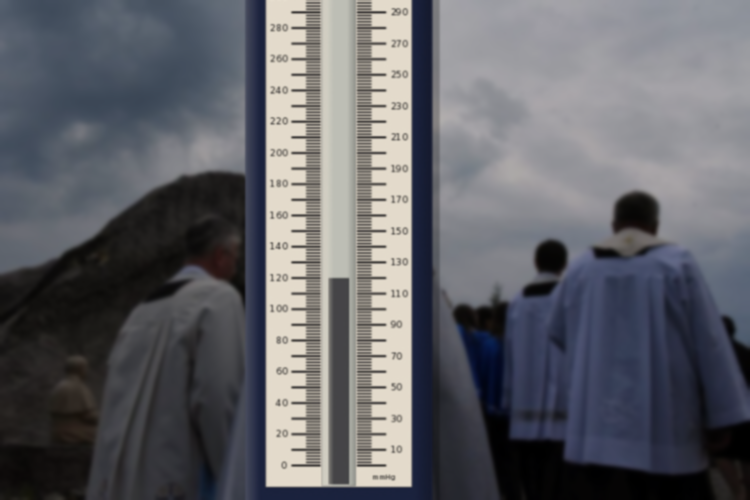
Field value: {"value": 120, "unit": "mmHg"}
